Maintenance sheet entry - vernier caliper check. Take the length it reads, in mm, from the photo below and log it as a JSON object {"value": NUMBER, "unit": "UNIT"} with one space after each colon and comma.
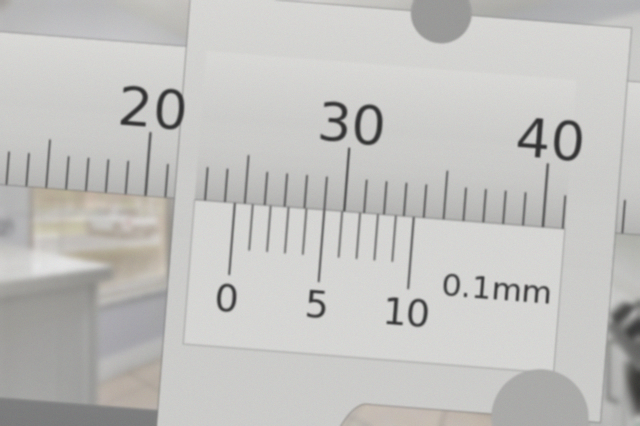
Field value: {"value": 24.5, "unit": "mm"}
